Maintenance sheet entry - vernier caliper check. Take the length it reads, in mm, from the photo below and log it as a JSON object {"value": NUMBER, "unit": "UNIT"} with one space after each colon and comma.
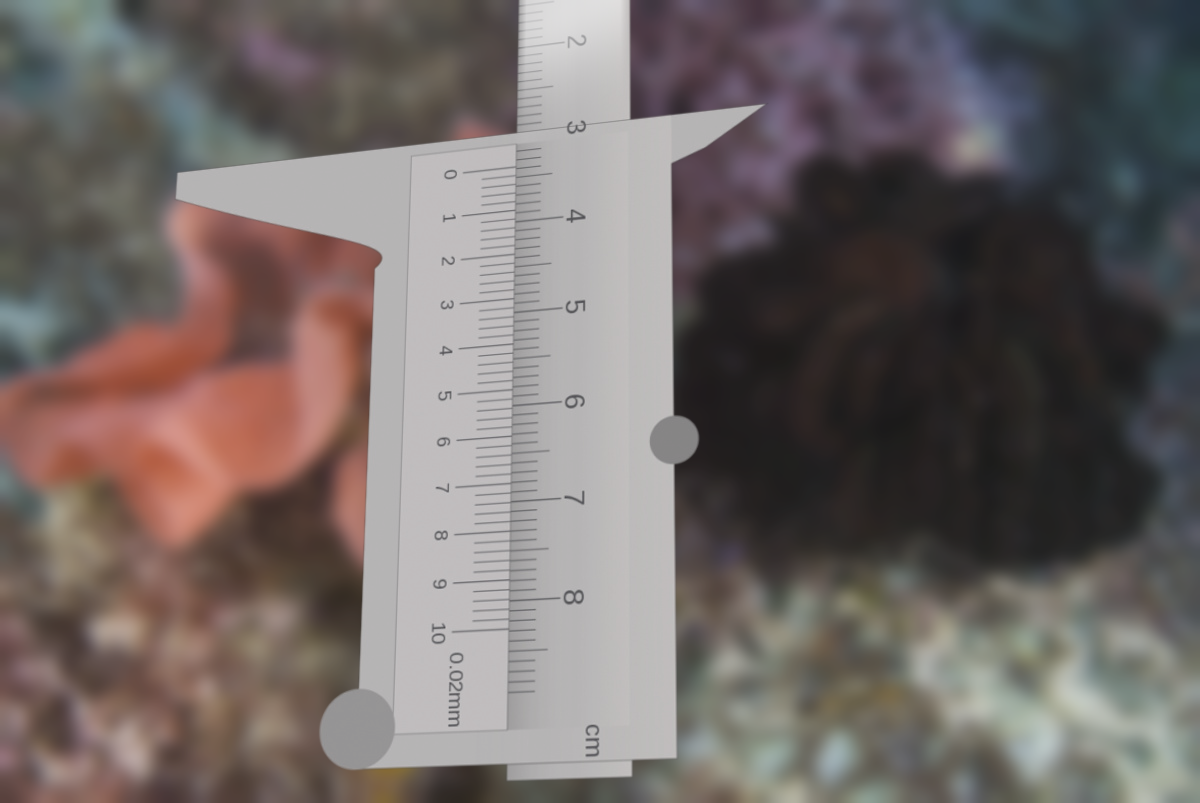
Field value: {"value": 33.8, "unit": "mm"}
